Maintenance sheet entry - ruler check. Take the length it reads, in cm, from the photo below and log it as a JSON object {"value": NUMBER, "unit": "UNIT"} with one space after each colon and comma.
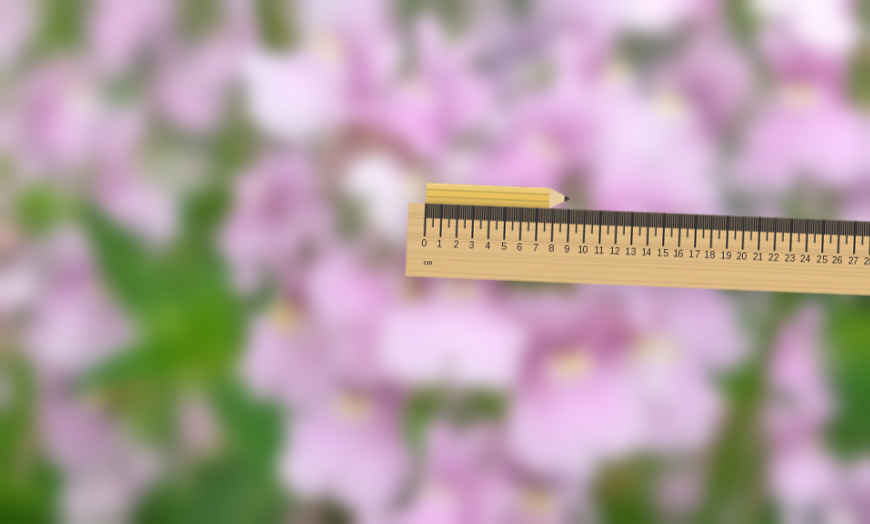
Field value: {"value": 9, "unit": "cm"}
